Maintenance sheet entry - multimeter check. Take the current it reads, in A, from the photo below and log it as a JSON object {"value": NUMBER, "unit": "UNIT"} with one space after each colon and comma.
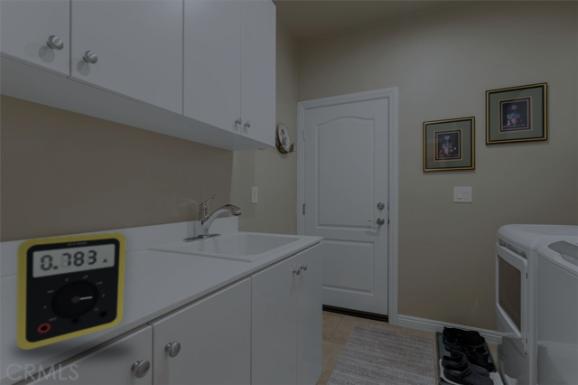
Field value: {"value": 0.783, "unit": "A"}
